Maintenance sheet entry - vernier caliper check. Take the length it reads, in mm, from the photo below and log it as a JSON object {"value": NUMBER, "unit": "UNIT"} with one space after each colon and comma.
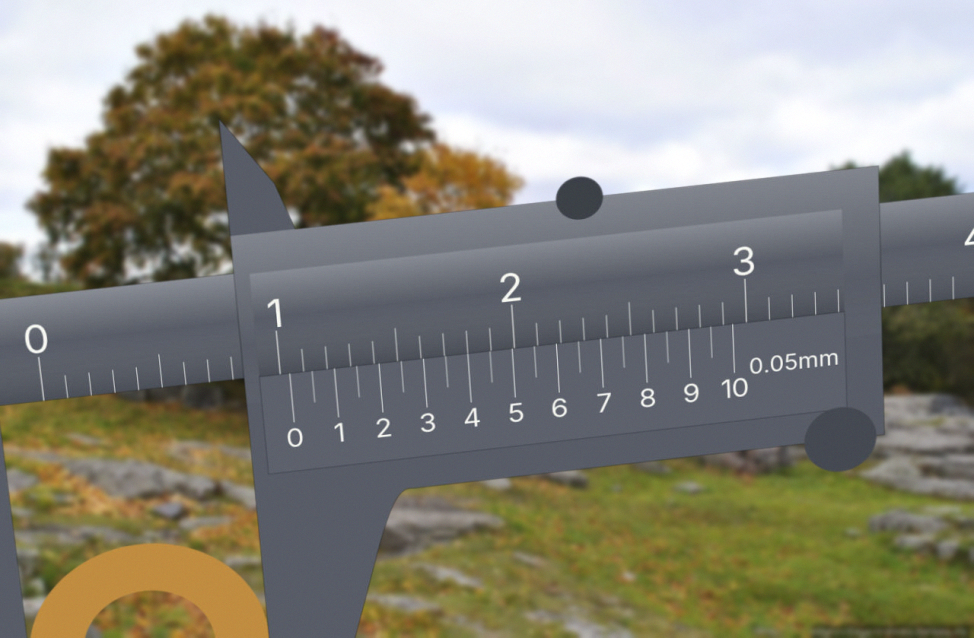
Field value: {"value": 10.40, "unit": "mm"}
